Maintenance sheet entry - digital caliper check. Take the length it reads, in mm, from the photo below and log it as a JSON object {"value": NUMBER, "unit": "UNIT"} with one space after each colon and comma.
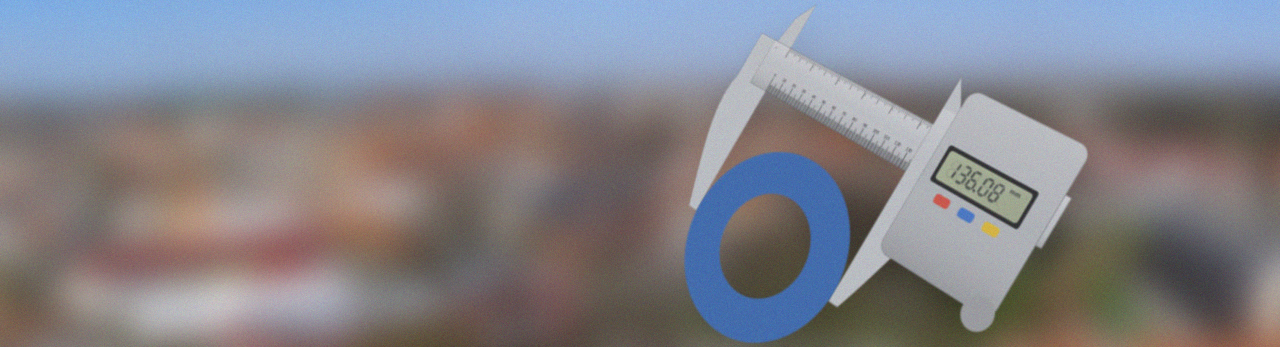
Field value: {"value": 136.08, "unit": "mm"}
